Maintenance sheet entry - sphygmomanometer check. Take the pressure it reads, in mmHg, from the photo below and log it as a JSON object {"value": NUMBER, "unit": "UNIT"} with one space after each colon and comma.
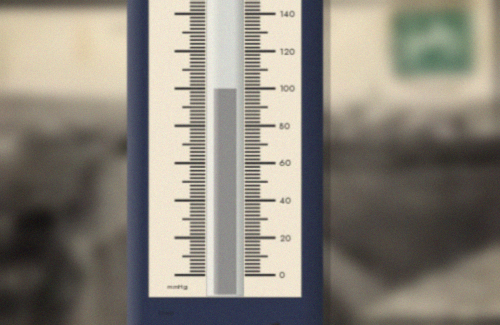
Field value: {"value": 100, "unit": "mmHg"}
